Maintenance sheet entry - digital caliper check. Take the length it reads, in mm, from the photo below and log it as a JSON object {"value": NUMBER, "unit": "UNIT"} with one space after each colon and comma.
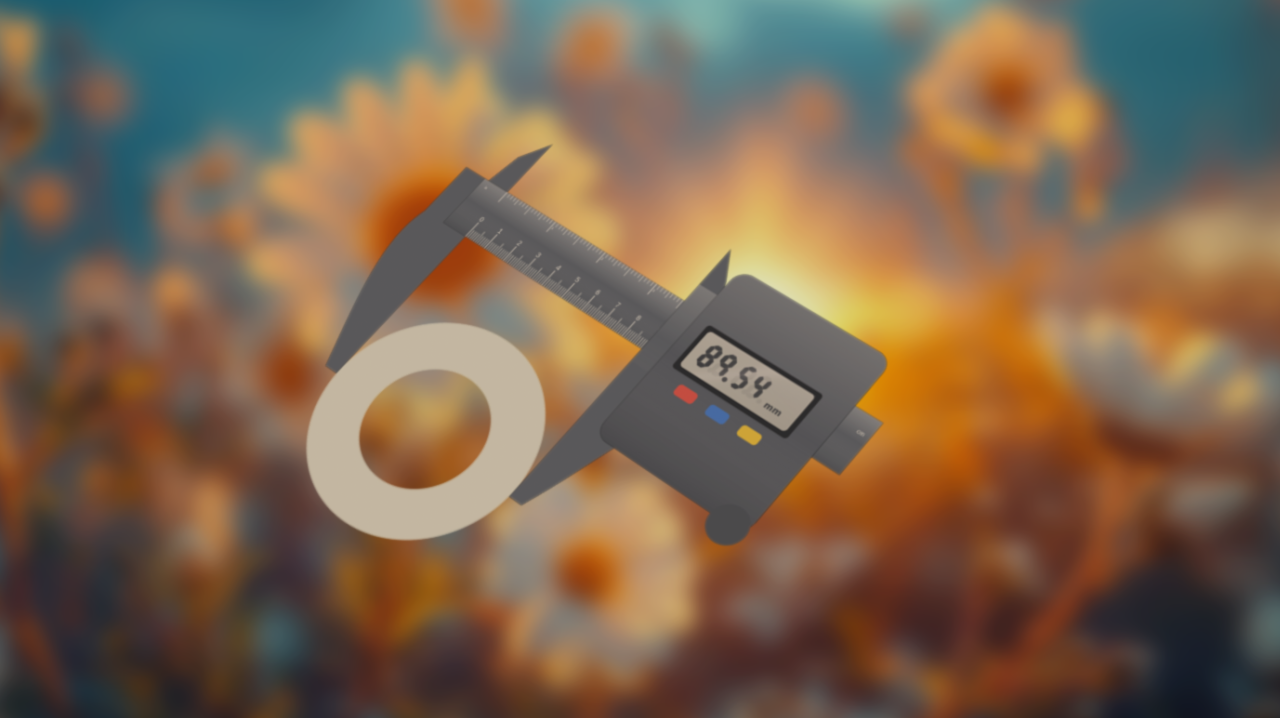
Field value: {"value": 89.54, "unit": "mm"}
